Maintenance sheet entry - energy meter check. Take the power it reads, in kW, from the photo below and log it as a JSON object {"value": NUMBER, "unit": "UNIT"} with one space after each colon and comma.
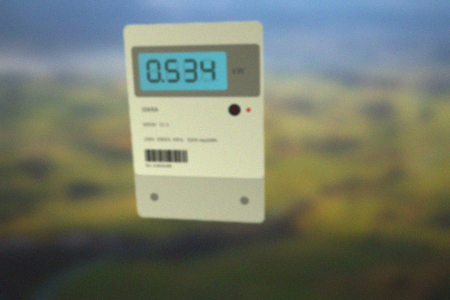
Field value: {"value": 0.534, "unit": "kW"}
